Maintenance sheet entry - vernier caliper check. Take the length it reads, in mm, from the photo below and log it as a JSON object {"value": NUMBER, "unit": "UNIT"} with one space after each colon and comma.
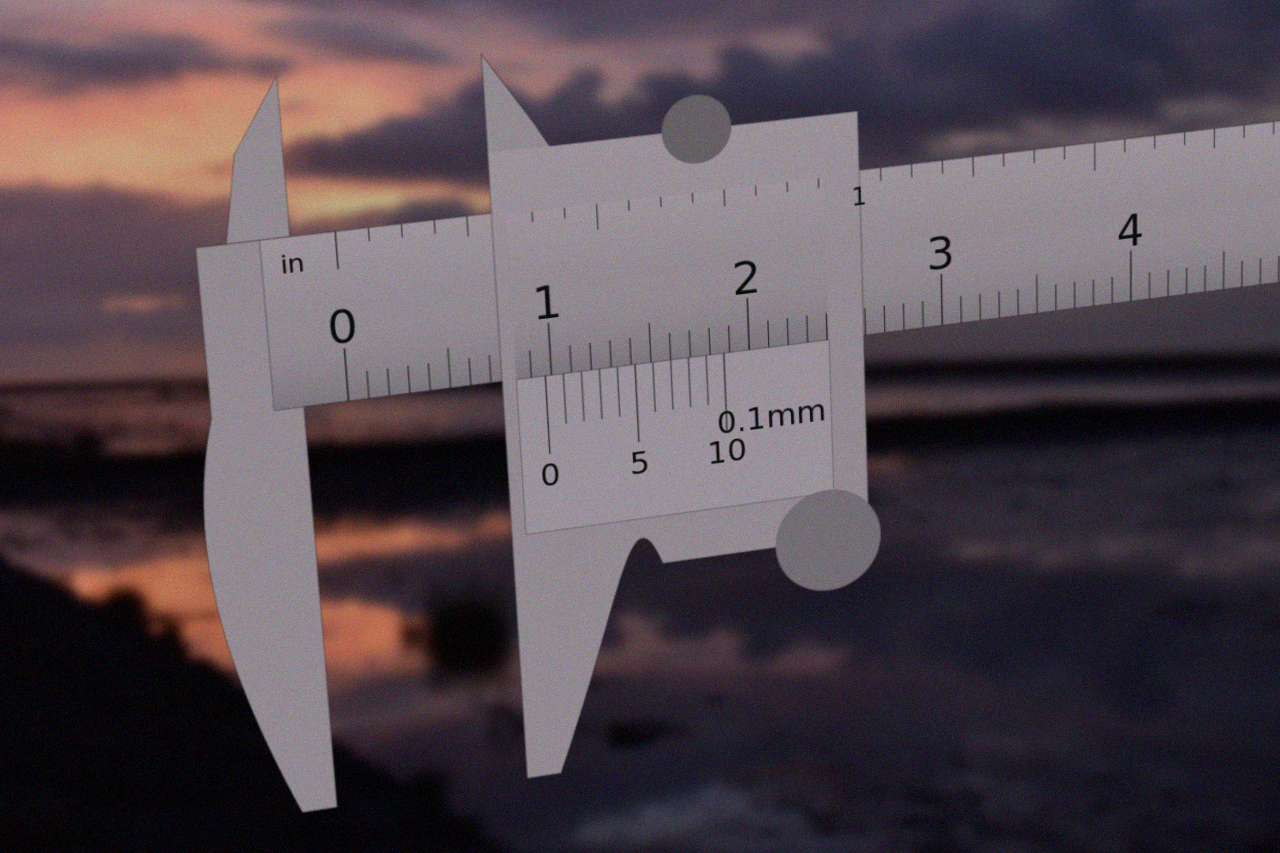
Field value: {"value": 9.7, "unit": "mm"}
